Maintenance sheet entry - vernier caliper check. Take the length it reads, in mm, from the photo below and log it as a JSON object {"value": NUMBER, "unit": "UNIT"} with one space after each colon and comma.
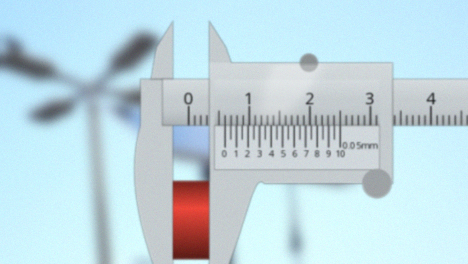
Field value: {"value": 6.0, "unit": "mm"}
